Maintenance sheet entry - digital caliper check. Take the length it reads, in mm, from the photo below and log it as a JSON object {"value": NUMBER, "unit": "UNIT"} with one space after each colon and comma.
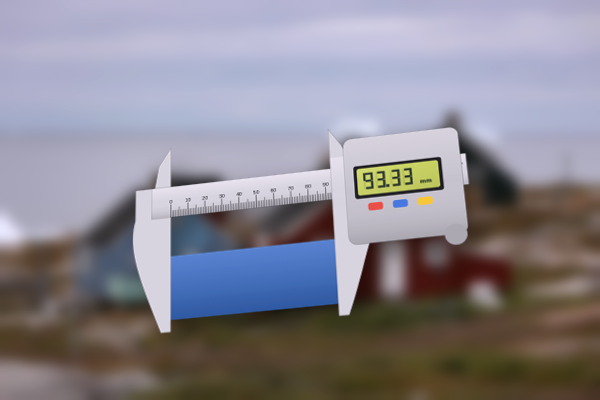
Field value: {"value": 93.33, "unit": "mm"}
